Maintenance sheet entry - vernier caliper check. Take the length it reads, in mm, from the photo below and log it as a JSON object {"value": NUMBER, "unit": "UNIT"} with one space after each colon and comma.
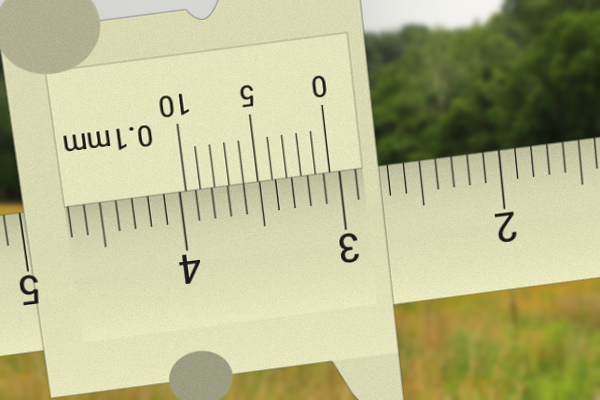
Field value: {"value": 30.6, "unit": "mm"}
